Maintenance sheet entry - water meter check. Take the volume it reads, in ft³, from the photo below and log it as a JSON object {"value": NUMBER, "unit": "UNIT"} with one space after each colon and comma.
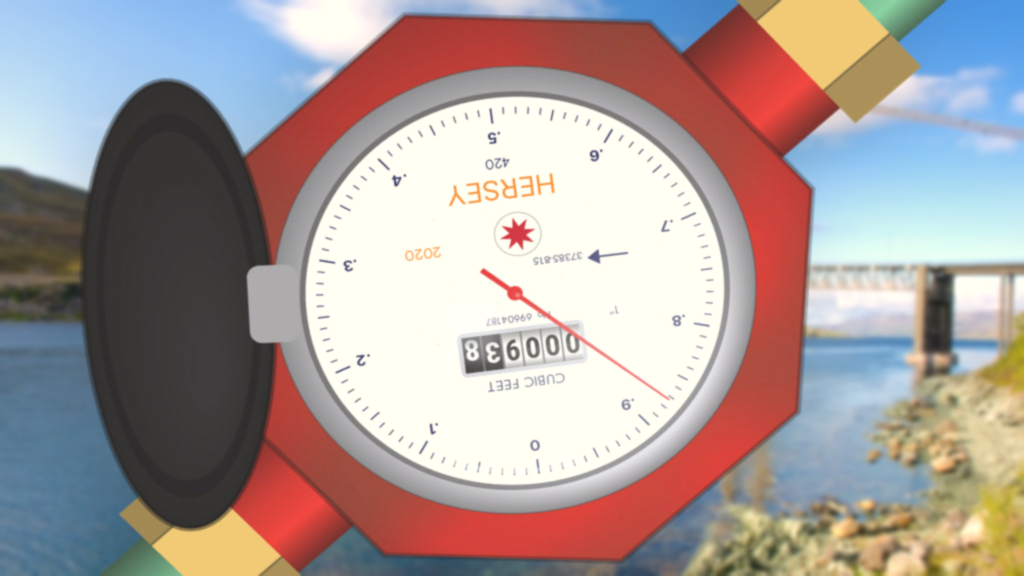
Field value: {"value": 937.87, "unit": "ft³"}
